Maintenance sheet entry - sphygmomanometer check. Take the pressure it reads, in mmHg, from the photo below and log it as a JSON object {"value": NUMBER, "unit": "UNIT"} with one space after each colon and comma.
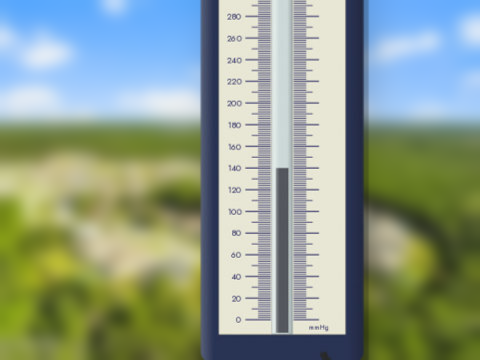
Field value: {"value": 140, "unit": "mmHg"}
